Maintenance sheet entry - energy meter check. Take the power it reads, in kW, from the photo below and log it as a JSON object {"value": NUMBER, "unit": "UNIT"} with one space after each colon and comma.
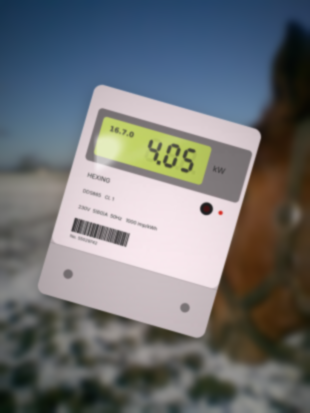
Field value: {"value": 4.05, "unit": "kW"}
